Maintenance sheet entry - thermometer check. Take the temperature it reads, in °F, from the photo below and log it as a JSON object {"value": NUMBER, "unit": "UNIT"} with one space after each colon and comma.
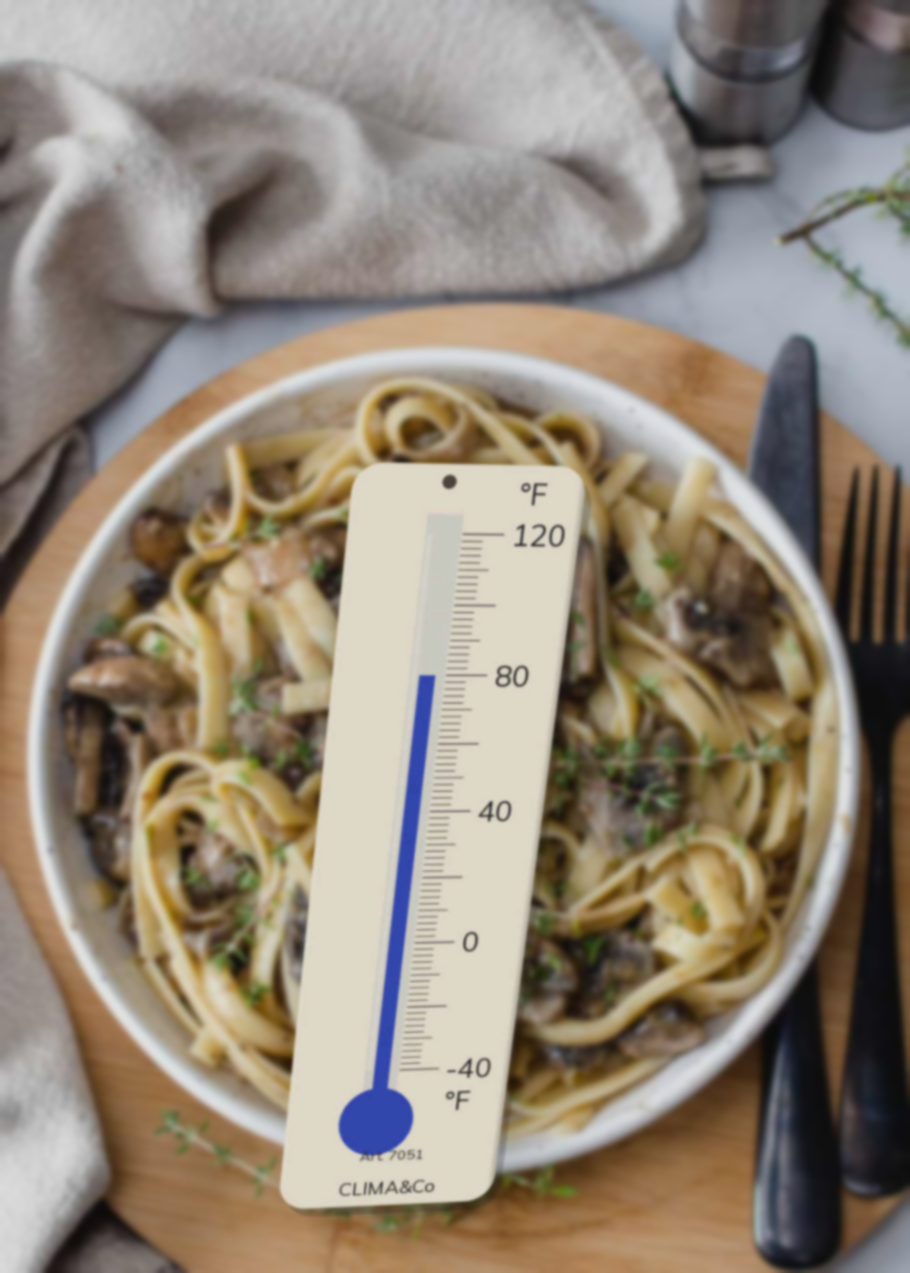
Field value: {"value": 80, "unit": "°F"}
